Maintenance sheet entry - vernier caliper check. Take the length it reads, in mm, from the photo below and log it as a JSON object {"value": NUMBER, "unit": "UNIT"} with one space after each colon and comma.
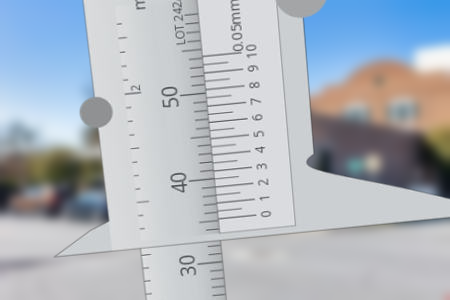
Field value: {"value": 35.2, "unit": "mm"}
